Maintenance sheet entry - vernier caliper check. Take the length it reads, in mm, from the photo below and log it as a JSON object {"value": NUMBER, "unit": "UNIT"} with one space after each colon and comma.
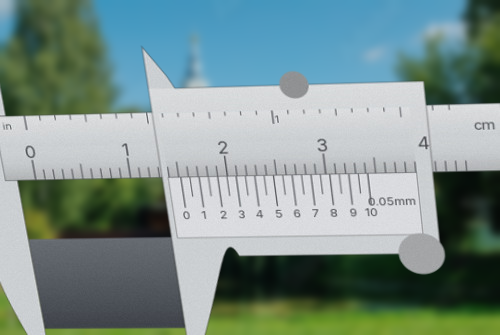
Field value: {"value": 15.2, "unit": "mm"}
